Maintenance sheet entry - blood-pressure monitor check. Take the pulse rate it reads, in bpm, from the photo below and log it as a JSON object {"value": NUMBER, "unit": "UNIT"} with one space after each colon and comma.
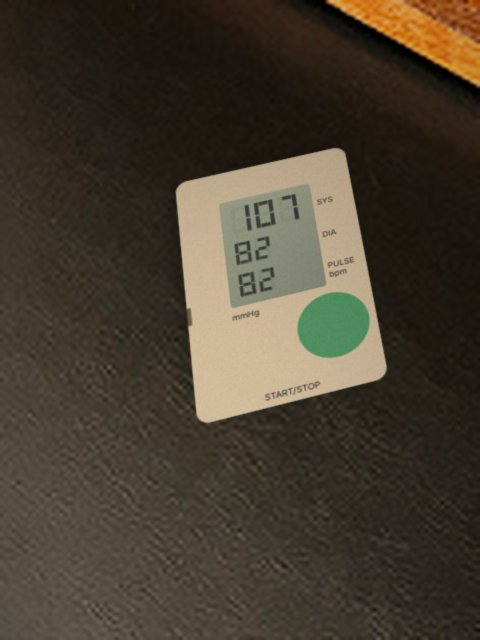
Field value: {"value": 82, "unit": "bpm"}
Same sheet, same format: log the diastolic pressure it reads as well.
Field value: {"value": 82, "unit": "mmHg"}
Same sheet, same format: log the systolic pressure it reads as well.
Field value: {"value": 107, "unit": "mmHg"}
